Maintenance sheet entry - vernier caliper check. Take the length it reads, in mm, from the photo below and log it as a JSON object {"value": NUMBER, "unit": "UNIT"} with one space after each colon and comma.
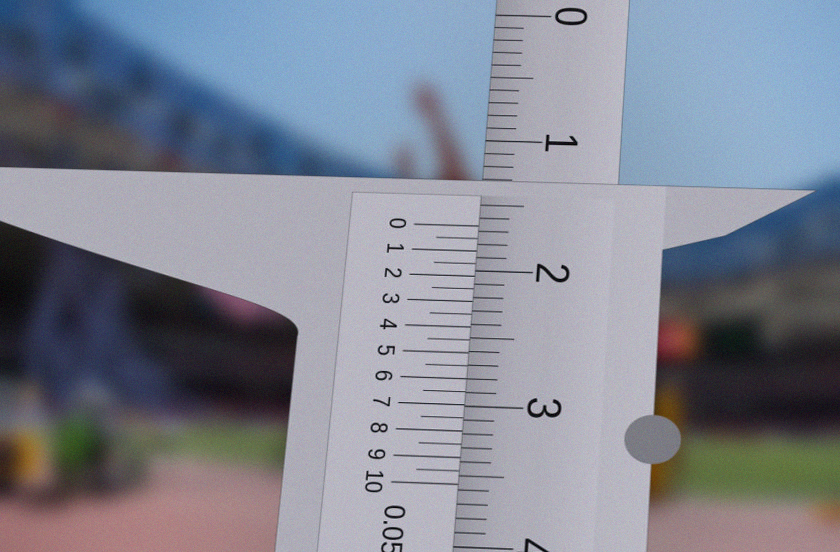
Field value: {"value": 16.6, "unit": "mm"}
